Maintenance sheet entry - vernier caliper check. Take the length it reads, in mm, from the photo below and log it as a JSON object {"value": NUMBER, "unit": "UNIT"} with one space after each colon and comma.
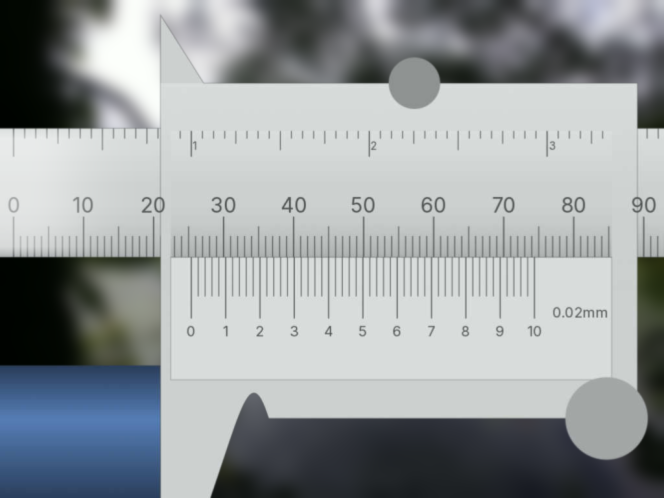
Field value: {"value": 25.4, "unit": "mm"}
